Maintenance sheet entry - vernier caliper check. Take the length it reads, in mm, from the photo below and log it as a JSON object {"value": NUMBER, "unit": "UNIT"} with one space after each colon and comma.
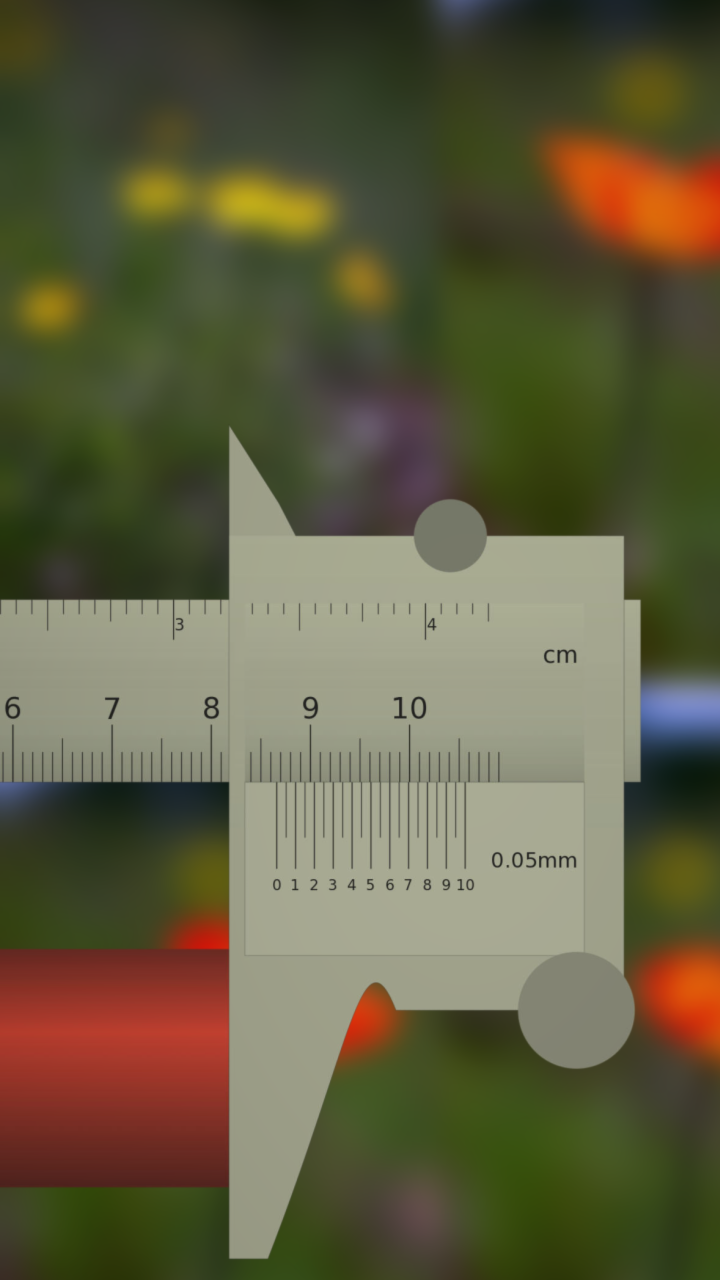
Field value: {"value": 86.6, "unit": "mm"}
